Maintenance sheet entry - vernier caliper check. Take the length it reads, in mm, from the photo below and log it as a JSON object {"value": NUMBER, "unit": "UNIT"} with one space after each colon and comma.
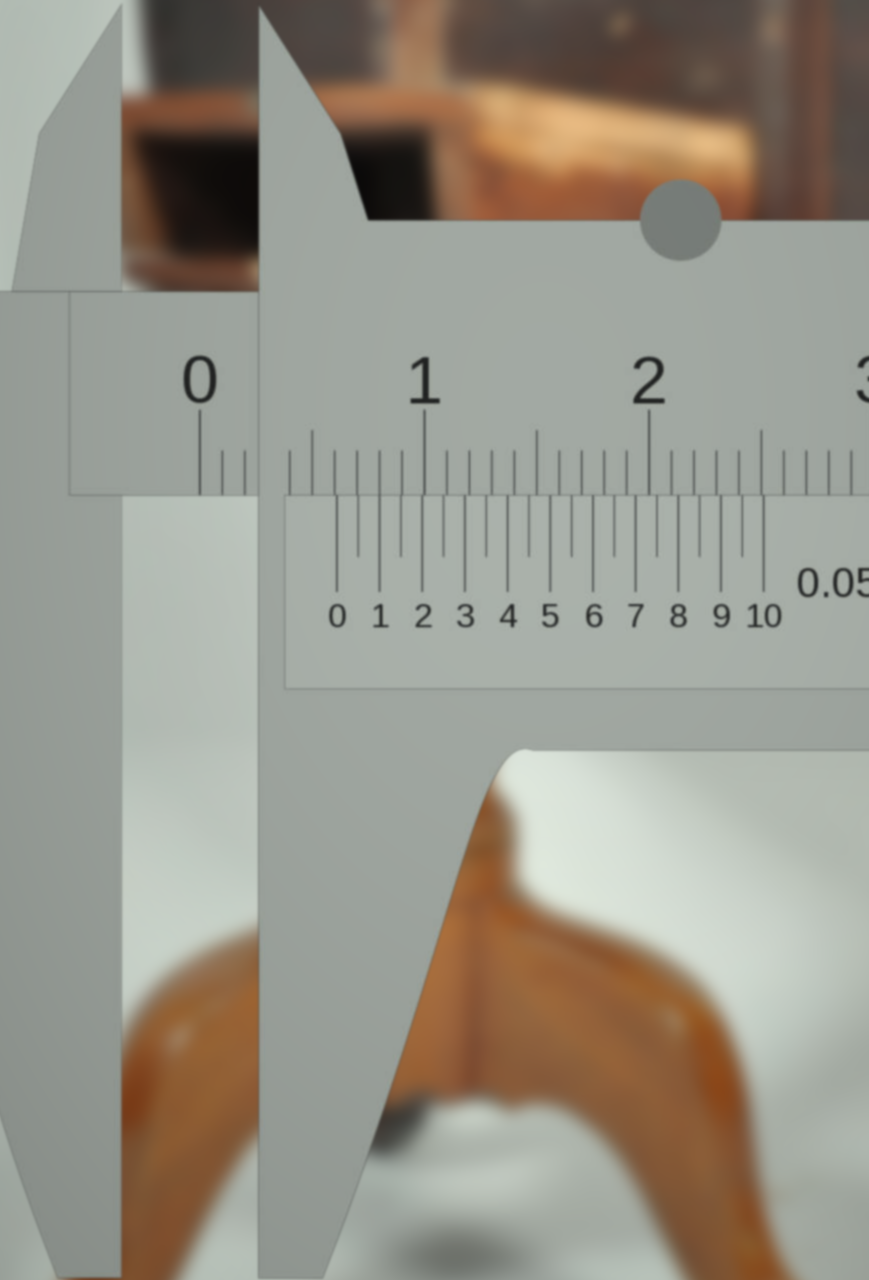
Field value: {"value": 6.1, "unit": "mm"}
